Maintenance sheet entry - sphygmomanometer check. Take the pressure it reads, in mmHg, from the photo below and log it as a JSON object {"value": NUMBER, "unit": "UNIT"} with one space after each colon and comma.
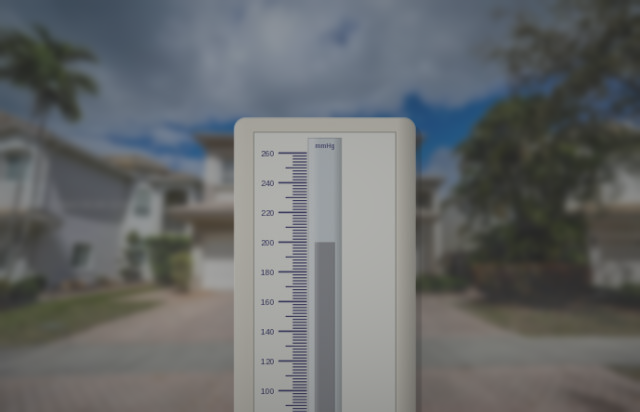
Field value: {"value": 200, "unit": "mmHg"}
